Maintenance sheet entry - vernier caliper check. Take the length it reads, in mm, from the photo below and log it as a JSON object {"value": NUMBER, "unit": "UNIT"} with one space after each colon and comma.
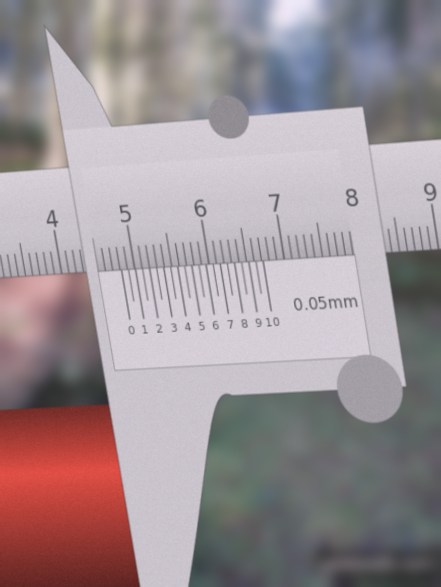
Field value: {"value": 48.2, "unit": "mm"}
